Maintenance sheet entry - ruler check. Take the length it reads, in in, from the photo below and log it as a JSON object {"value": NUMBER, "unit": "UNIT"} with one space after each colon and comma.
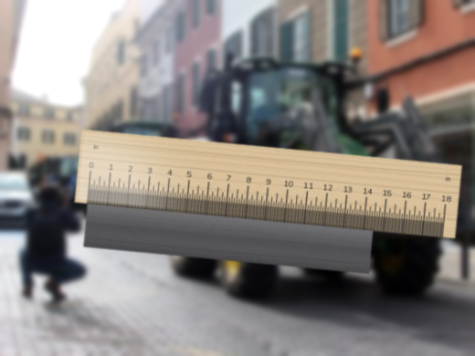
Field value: {"value": 14.5, "unit": "in"}
